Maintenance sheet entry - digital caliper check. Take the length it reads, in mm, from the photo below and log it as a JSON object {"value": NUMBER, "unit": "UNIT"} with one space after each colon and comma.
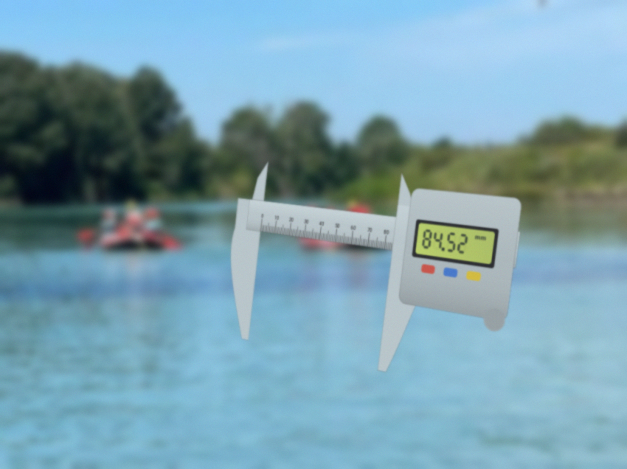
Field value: {"value": 84.52, "unit": "mm"}
